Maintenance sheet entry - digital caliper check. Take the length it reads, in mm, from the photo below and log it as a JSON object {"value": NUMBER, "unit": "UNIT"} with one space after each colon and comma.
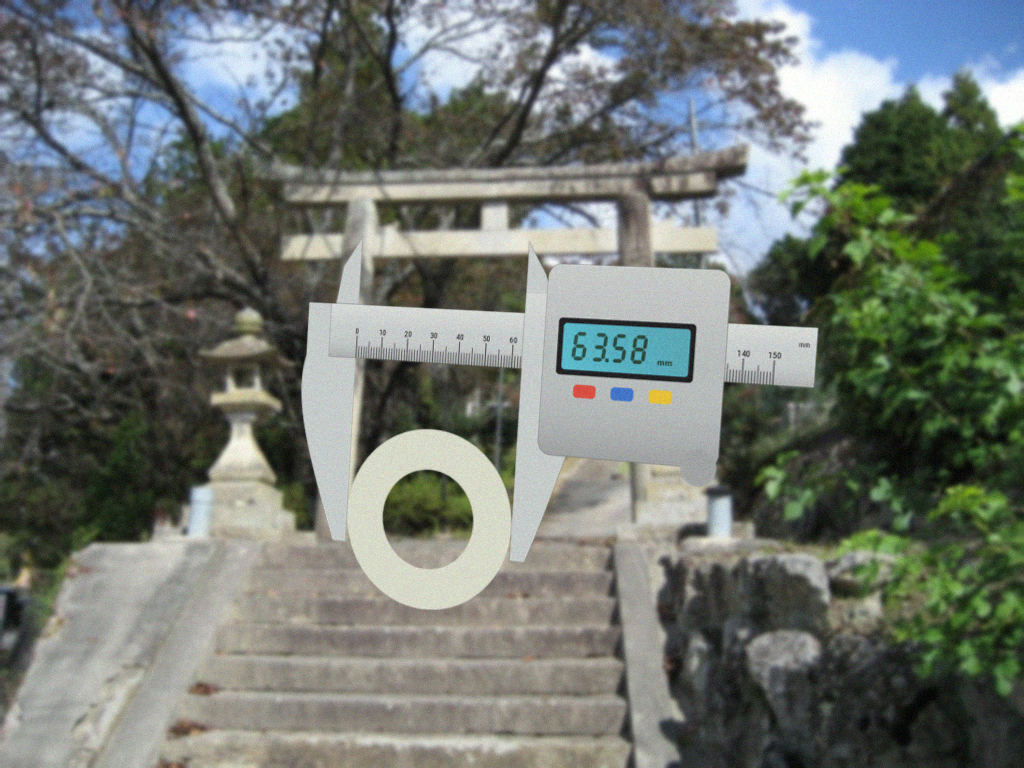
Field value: {"value": 63.58, "unit": "mm"}
